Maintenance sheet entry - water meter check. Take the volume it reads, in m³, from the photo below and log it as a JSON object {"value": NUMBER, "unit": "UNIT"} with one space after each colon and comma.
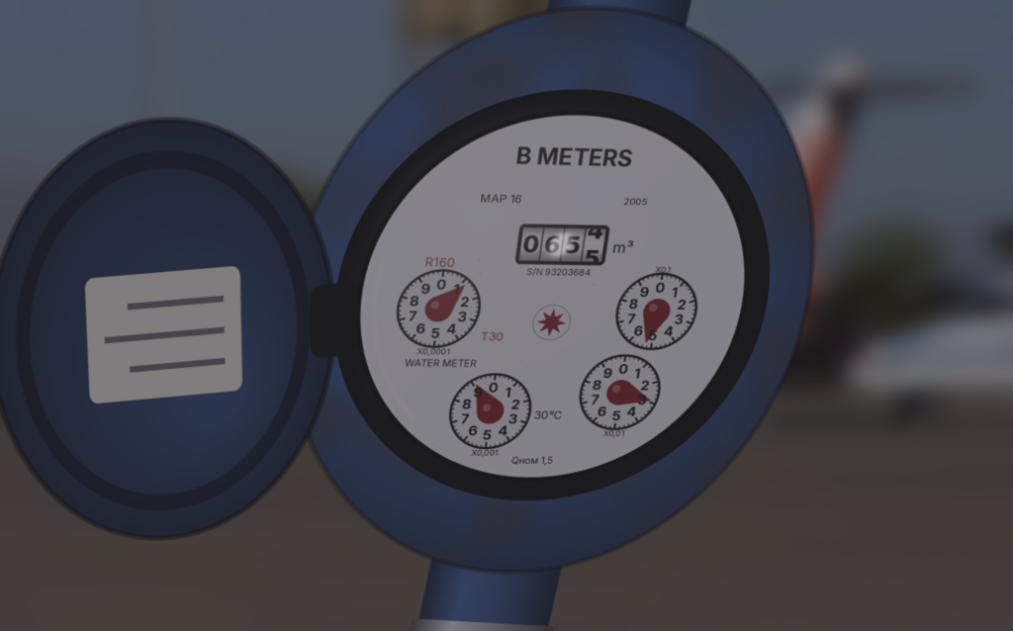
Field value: {"value": 654.5291, "unit": "m³"}
